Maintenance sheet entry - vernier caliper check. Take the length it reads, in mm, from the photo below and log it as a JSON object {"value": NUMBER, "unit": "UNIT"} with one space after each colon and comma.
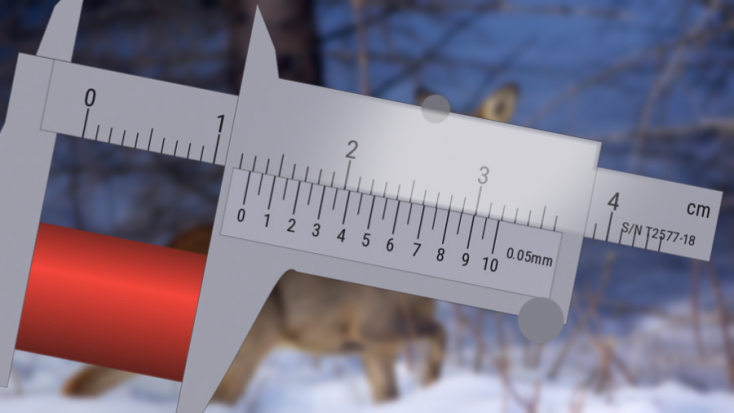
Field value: {"value": 12.8, "unit": "mm"}
